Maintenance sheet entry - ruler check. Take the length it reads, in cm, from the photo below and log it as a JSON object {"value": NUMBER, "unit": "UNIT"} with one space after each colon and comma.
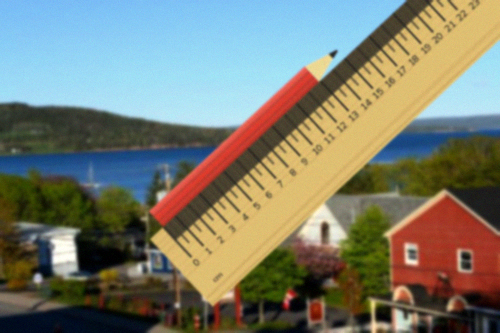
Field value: {"value": 15, "unit": "cm"}
